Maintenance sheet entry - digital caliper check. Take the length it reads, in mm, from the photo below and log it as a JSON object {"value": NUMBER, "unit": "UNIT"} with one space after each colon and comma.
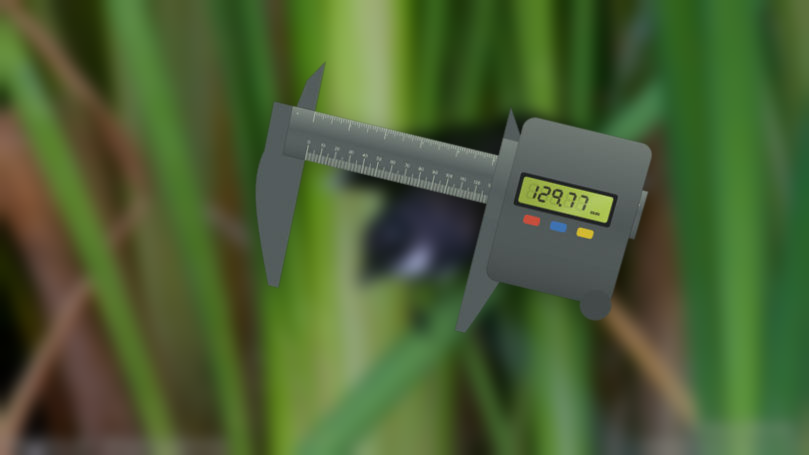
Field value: {"value": 129.77, "unit": "mm"}
